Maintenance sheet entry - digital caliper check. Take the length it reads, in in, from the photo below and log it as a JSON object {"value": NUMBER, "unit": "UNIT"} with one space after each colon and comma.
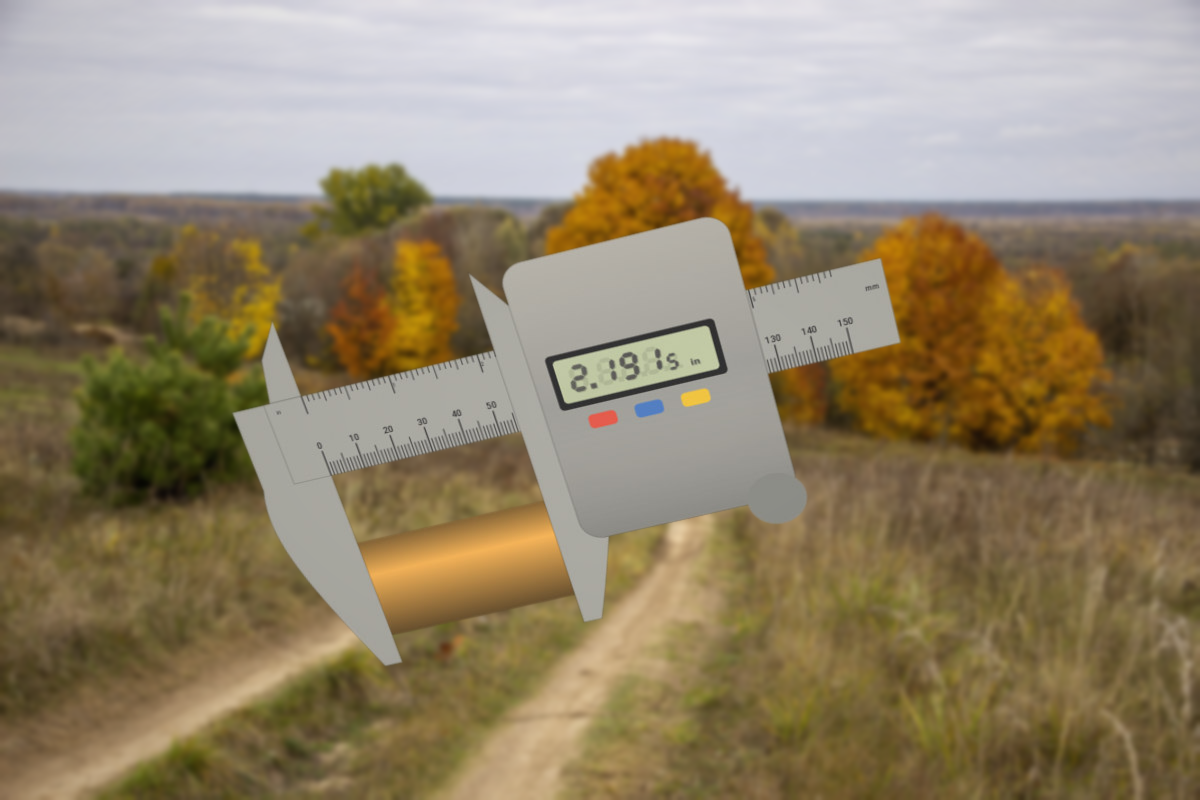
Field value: {"value": 2.1915, "unit": "in"}
